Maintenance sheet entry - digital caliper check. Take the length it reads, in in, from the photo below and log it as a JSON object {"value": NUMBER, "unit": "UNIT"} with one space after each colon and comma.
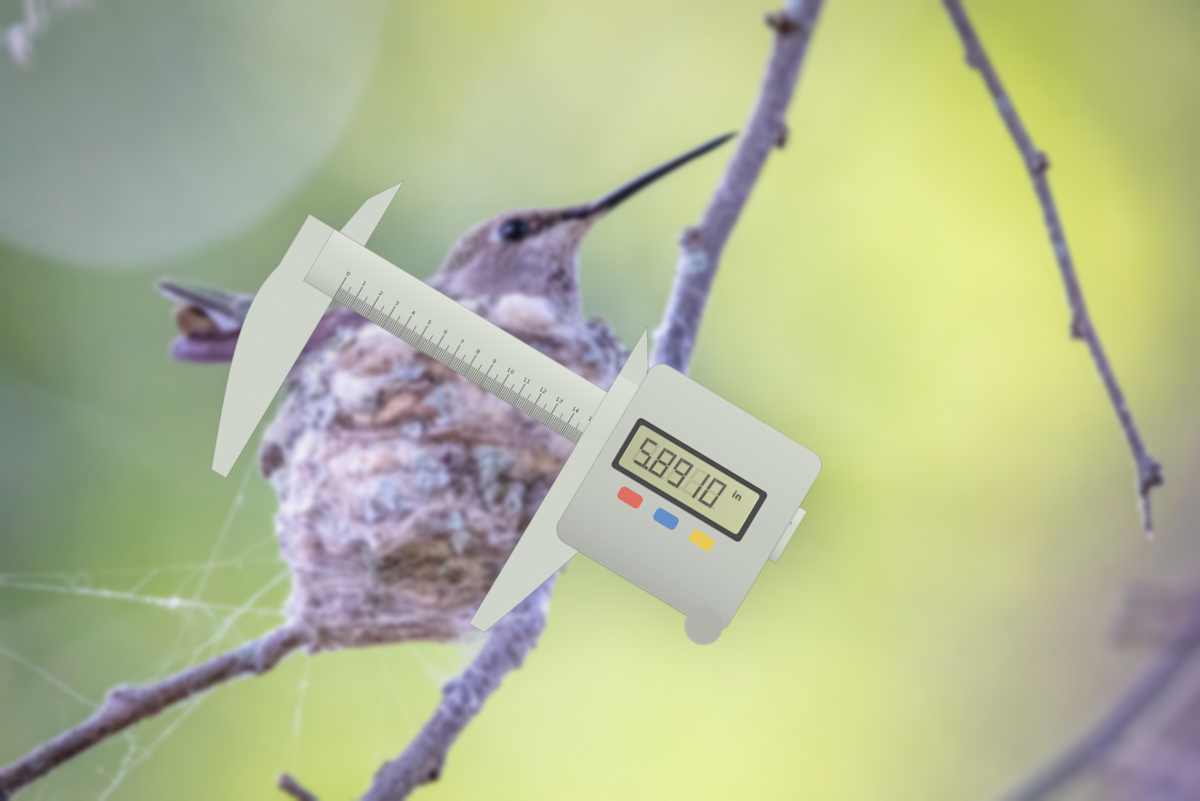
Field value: {"value": 5.8910, "unit": "in"}
